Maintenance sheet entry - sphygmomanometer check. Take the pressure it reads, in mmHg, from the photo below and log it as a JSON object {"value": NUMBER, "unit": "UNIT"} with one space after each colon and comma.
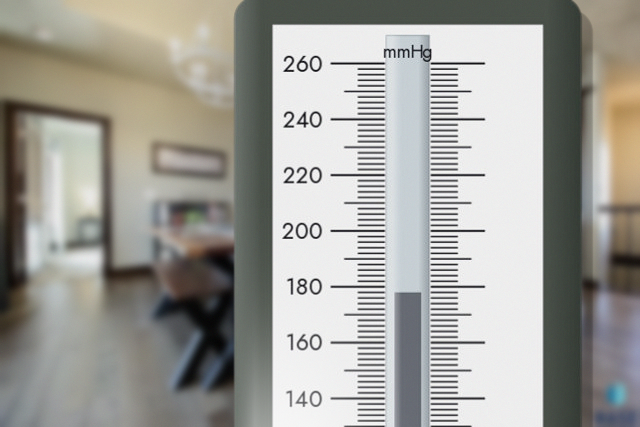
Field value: {"value": 178, "unit": "mmHg"}
